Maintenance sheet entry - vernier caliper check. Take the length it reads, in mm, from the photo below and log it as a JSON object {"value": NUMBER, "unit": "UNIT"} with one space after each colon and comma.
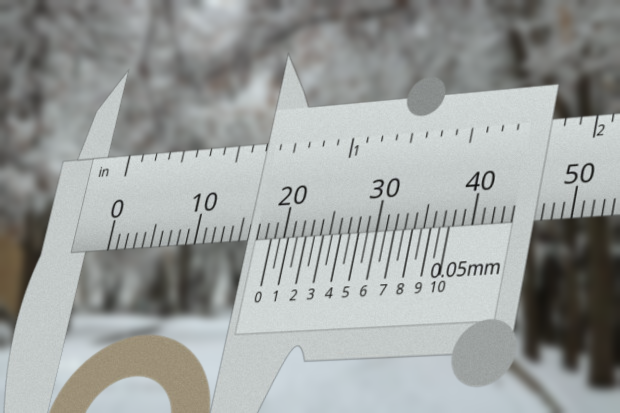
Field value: {"value": 18.6, "unit": "mm"}
